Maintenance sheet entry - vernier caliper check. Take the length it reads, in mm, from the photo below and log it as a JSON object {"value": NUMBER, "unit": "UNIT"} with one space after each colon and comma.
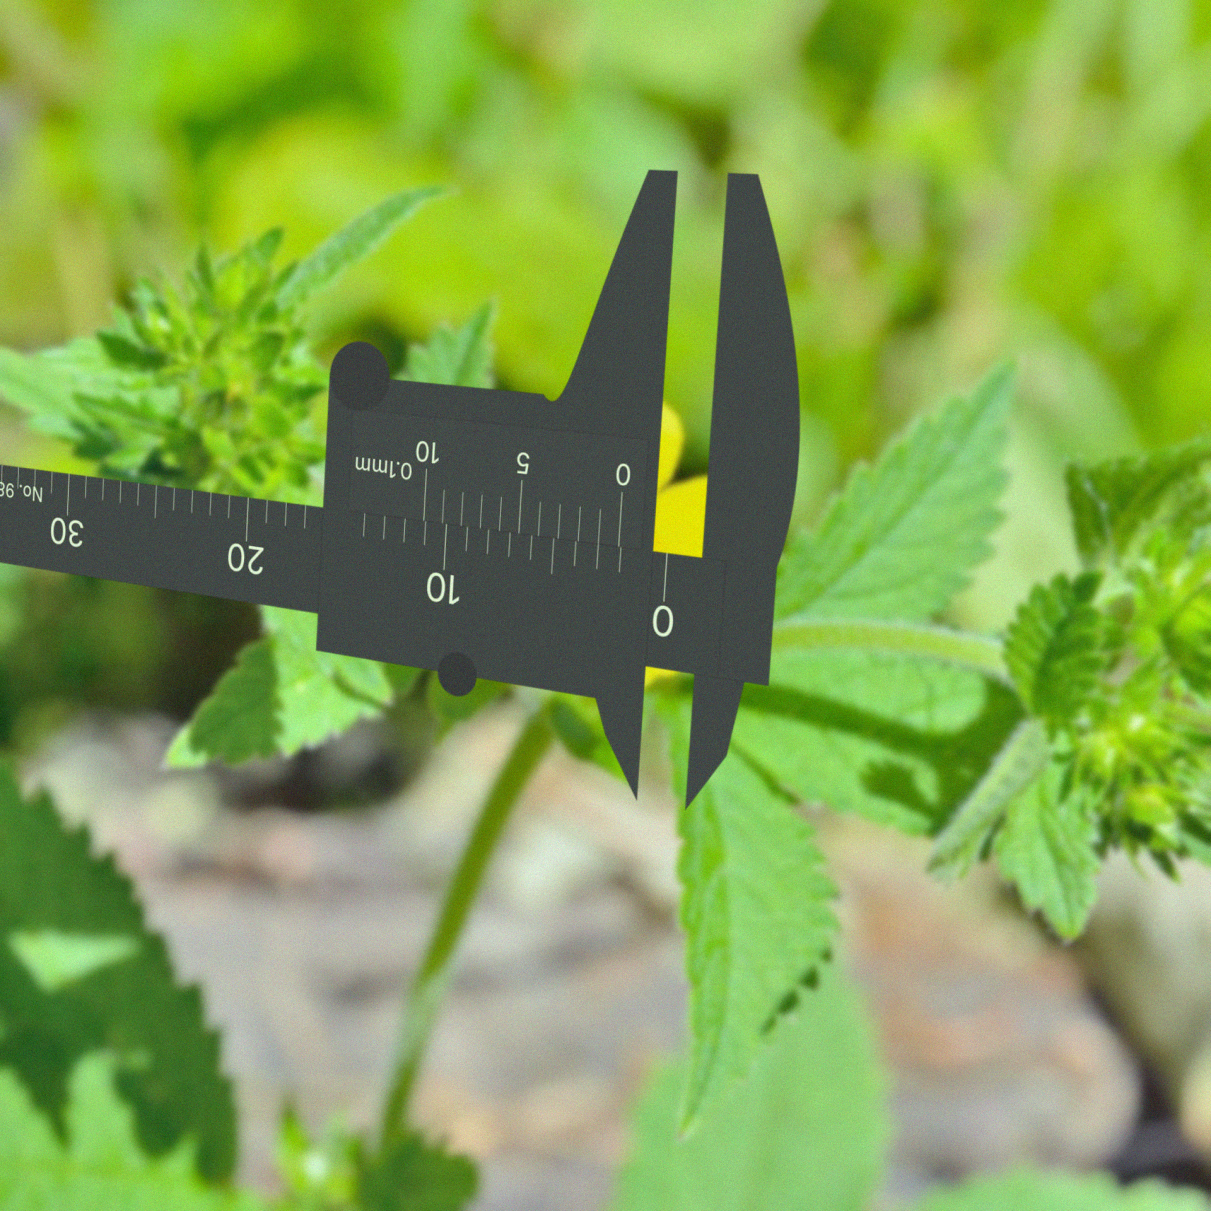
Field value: {"value": 2.1, "unit": "mm"}
